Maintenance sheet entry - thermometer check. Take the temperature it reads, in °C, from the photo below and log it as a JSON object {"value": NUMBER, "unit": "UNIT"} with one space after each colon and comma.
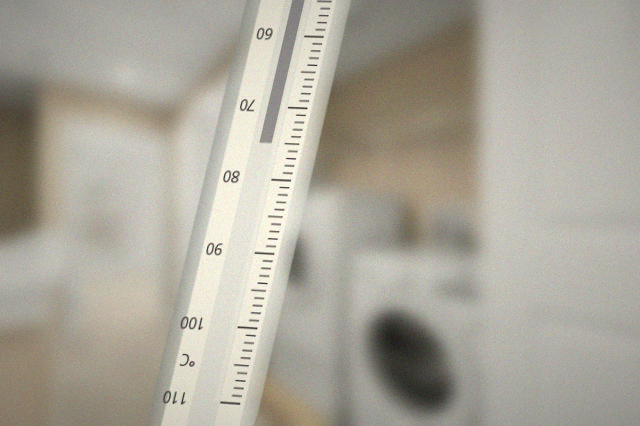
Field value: {"value": 75, "unit": "°C"}
